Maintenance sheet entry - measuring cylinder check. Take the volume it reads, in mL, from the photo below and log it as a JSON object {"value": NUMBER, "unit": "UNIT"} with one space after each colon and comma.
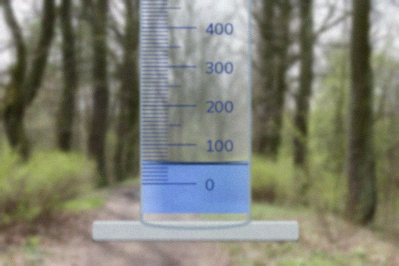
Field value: {"value": 50, "unit": "mL"}
